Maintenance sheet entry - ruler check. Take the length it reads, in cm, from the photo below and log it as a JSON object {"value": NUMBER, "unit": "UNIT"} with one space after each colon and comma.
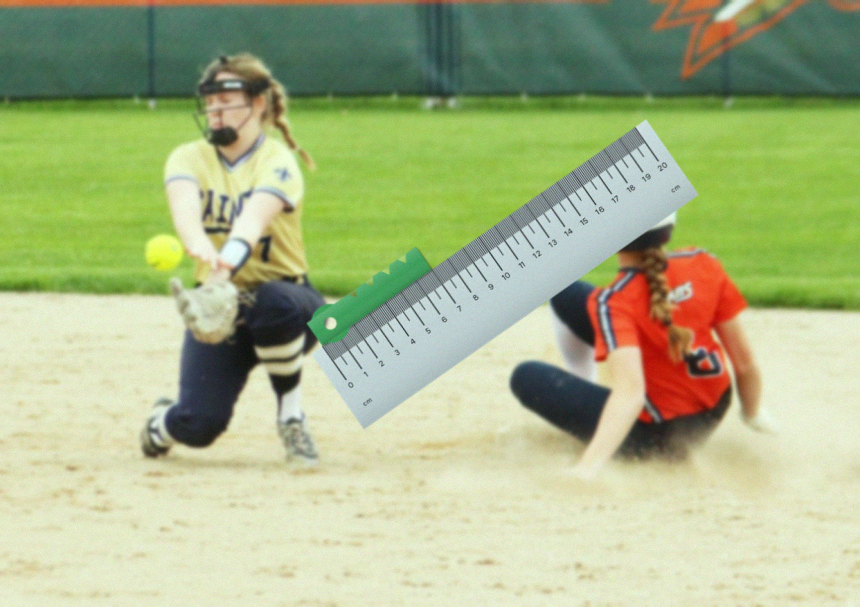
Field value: {"value": 7, "unit": "cm"}
